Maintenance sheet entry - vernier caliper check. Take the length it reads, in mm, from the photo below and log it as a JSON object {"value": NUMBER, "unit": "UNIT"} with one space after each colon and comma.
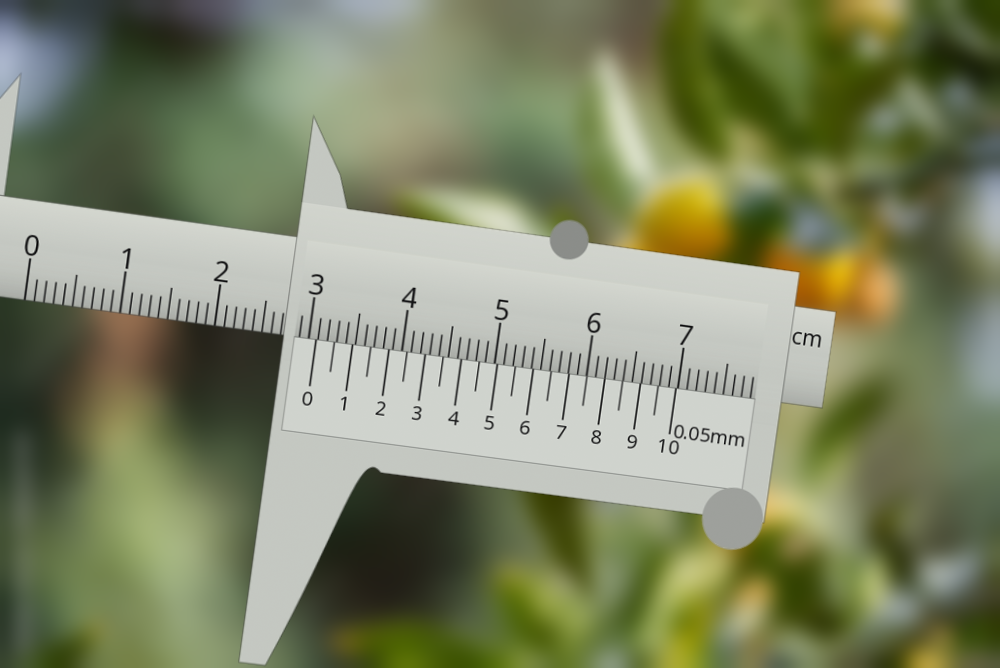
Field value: {"value": 30.8, "unit": "mm"}
